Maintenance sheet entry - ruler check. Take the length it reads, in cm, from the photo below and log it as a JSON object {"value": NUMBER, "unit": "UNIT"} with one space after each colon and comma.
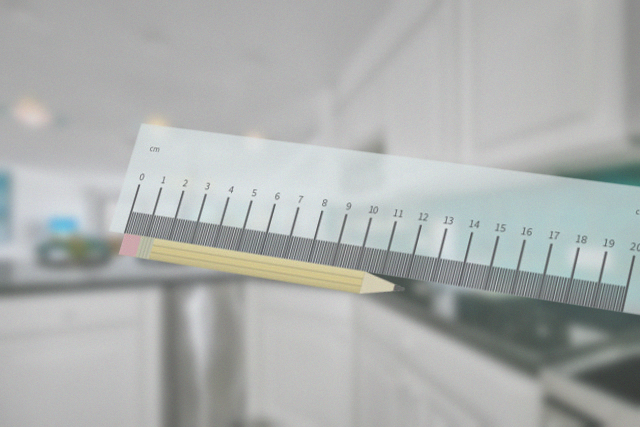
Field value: {"value": 12, "unit": "cm"}
